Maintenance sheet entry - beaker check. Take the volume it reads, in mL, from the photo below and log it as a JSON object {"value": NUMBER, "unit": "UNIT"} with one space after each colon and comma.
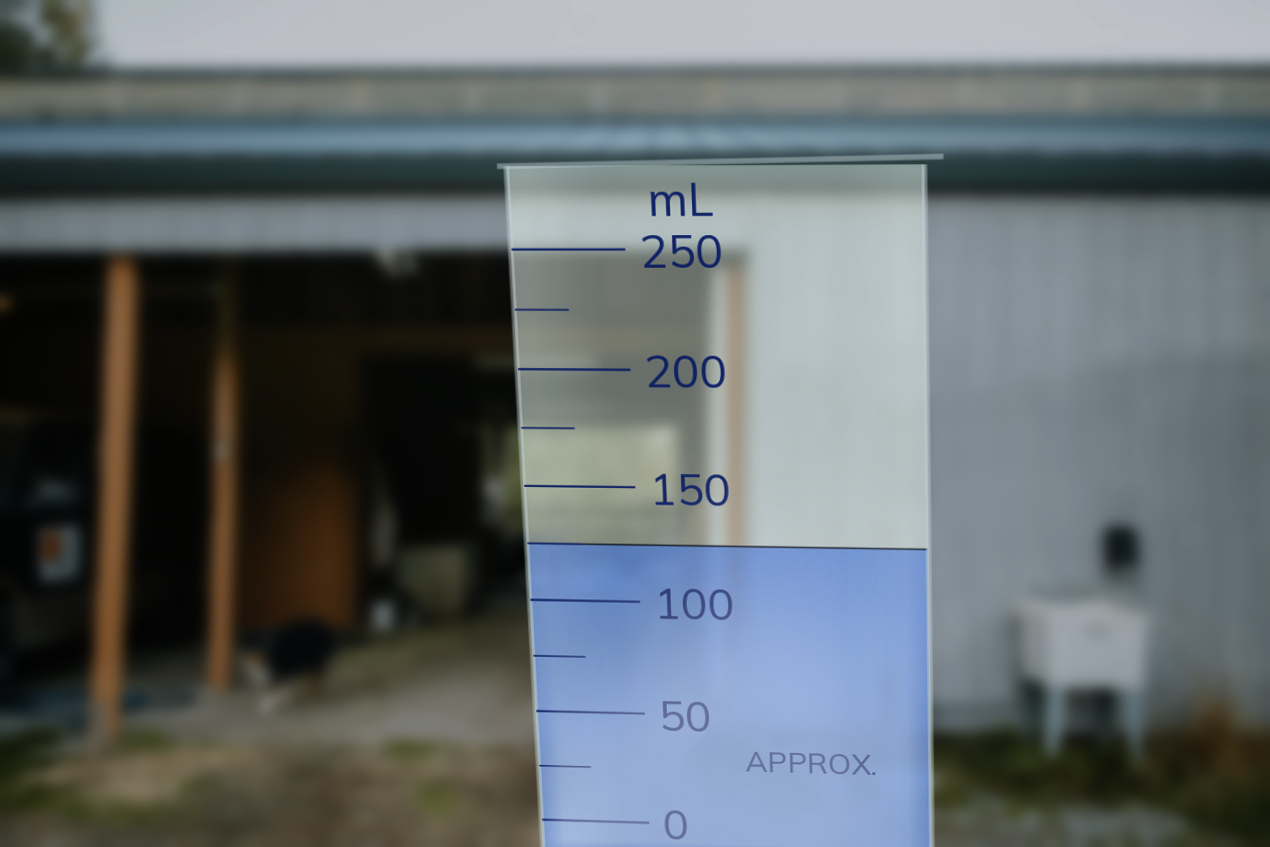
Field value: {"value": 125, "unit": "mL"}
